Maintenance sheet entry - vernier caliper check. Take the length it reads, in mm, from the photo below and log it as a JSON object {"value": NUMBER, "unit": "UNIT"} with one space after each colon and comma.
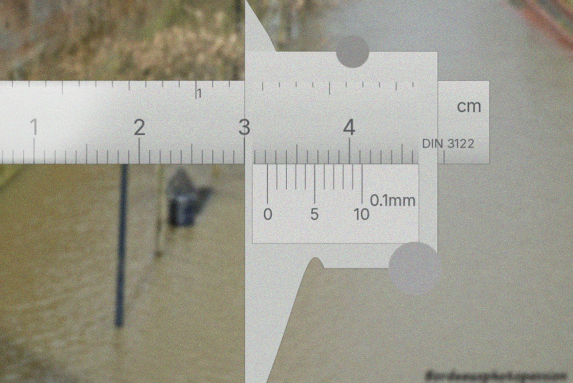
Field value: {"value": 32.2, "unit": "mm"}
